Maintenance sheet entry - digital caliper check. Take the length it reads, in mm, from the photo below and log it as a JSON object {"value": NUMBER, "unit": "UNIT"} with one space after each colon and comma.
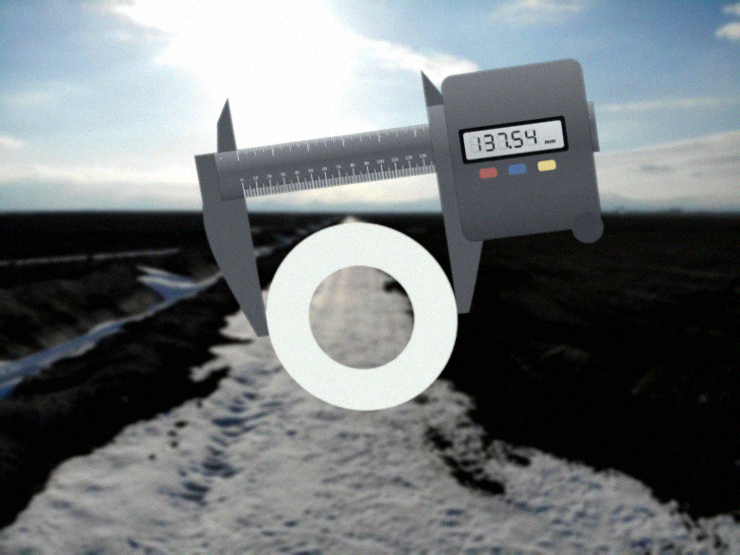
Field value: {"value": 137.54, "unit": "mm"}
